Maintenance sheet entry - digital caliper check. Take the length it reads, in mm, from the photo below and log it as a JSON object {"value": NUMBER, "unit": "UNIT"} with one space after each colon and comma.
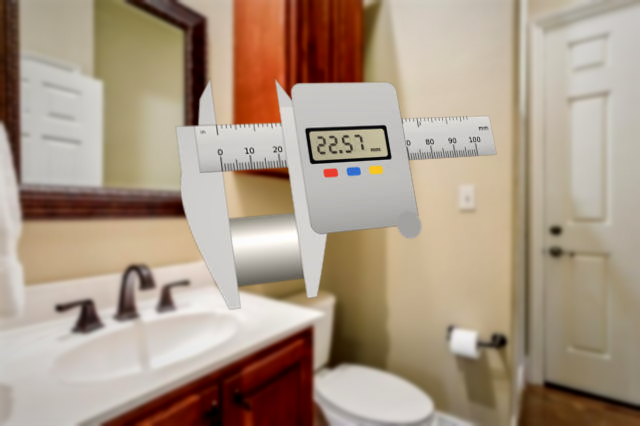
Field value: {"value": 22.57, "unit": "mm"}
